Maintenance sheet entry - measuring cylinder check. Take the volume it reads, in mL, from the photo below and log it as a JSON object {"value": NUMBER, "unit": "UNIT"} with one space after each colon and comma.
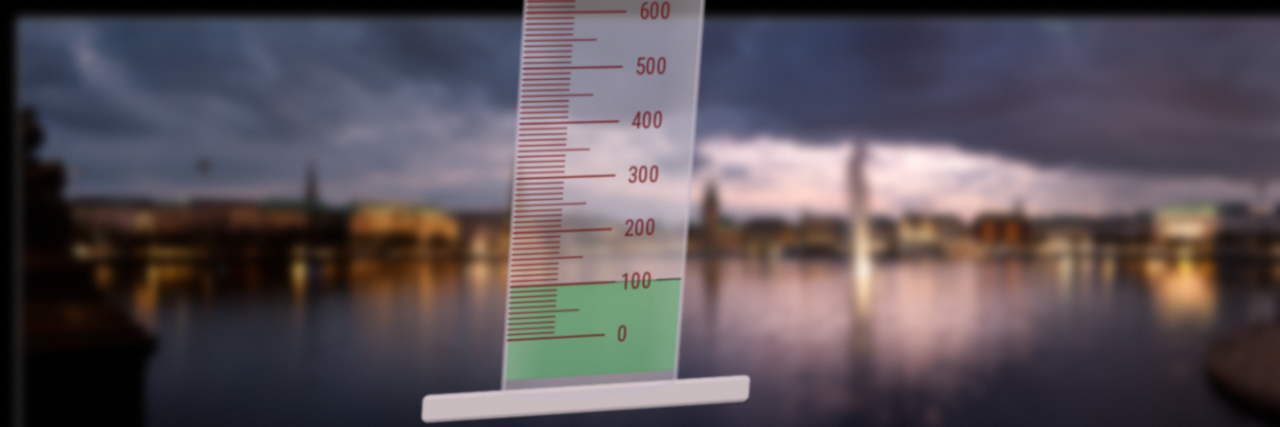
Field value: {"value": 100, "unit": "mL"}
